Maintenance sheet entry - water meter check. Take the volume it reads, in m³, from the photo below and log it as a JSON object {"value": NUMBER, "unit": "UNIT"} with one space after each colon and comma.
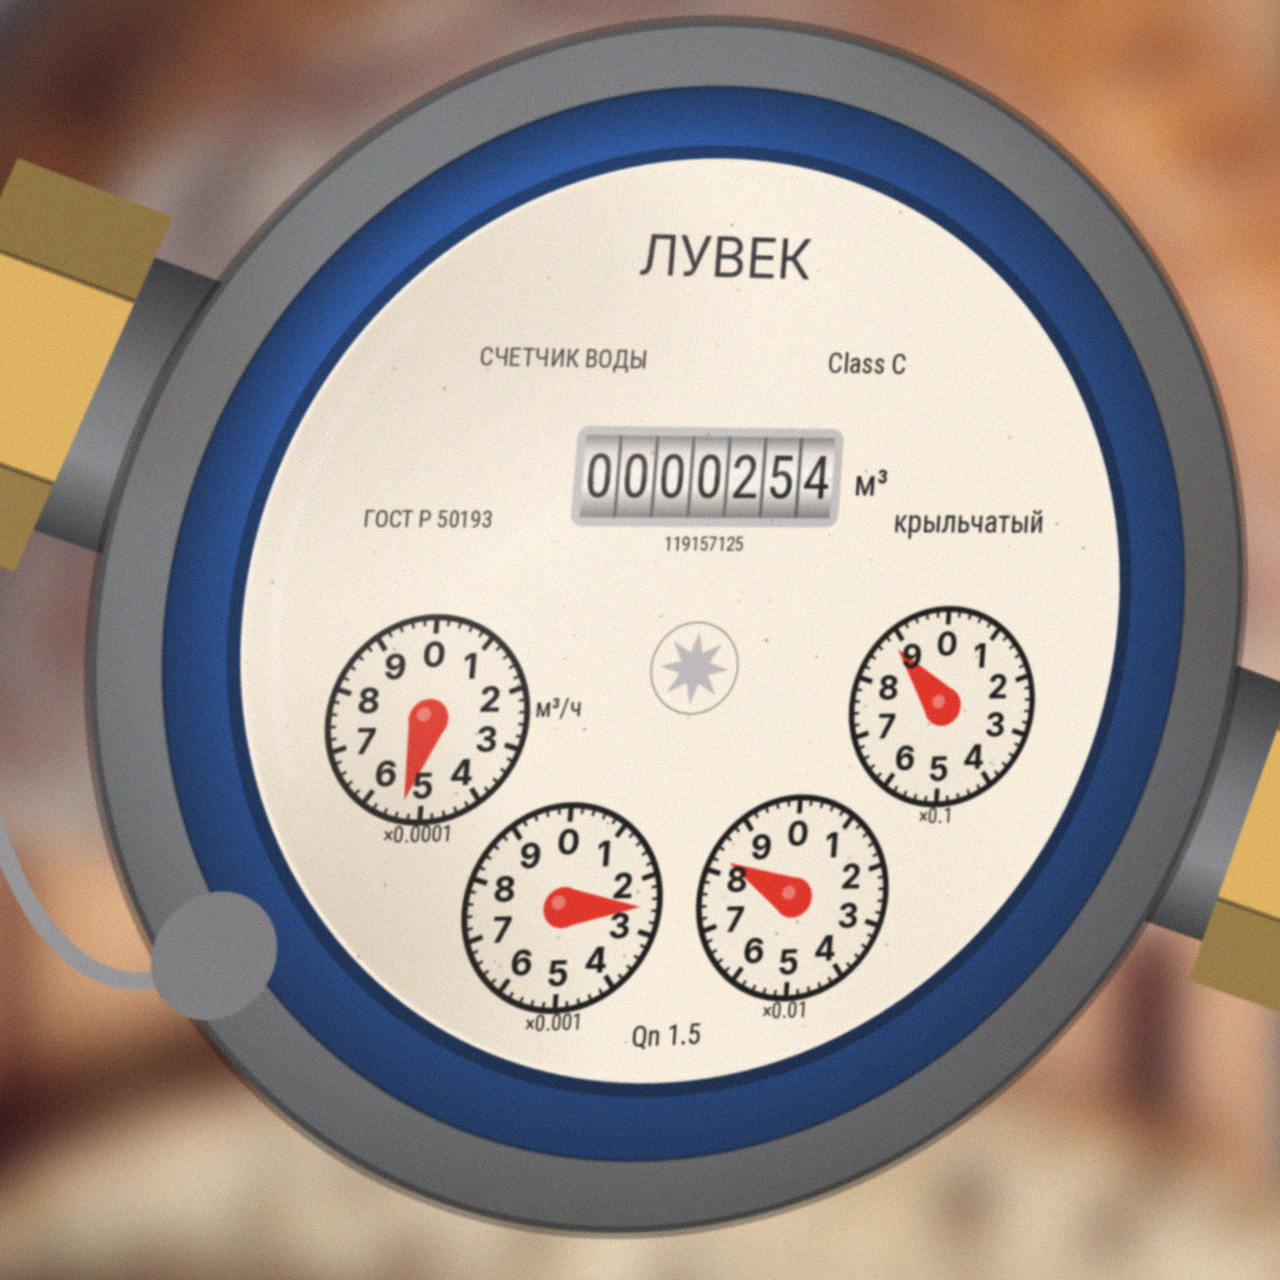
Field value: {"value": 254.8825, "unit": "m³"}
